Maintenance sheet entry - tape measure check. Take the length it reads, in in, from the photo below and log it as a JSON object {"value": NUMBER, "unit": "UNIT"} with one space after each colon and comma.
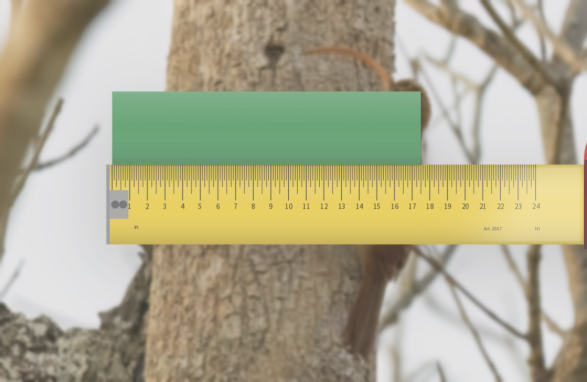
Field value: {"value": 17.5, "unit": "in"}
